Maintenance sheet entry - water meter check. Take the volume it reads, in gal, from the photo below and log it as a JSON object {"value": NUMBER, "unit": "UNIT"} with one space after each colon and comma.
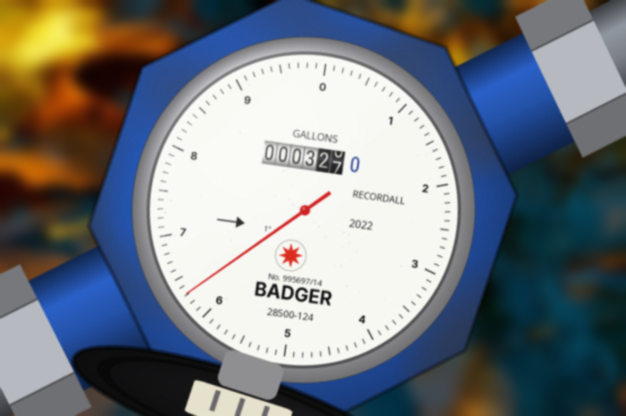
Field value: {"value": 3266.3, "unit": "gal"}
